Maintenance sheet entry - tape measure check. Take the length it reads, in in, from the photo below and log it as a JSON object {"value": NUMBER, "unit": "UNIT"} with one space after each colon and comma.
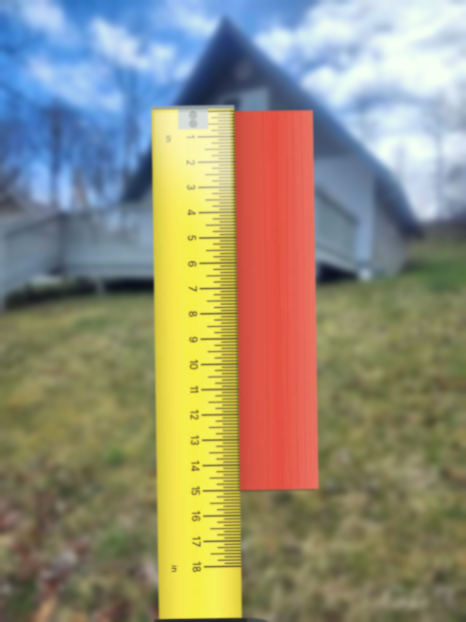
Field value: {"value": 15, "unit": "in"}
